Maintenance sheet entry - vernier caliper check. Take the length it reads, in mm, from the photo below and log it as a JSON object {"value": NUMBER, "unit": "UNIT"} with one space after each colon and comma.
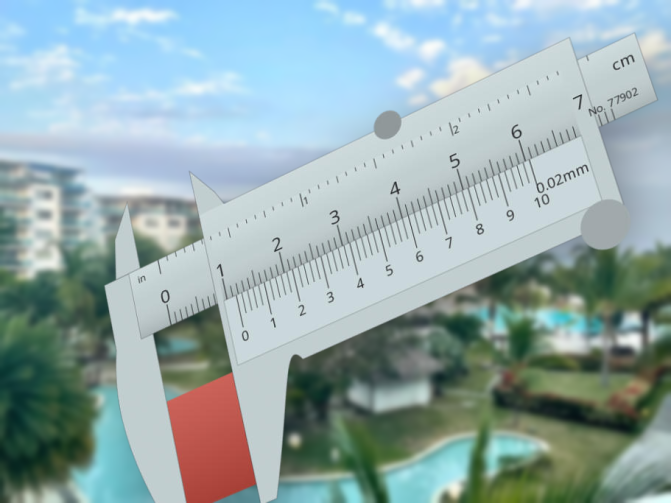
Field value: {"value": 11.6, "unit": "mm"}
